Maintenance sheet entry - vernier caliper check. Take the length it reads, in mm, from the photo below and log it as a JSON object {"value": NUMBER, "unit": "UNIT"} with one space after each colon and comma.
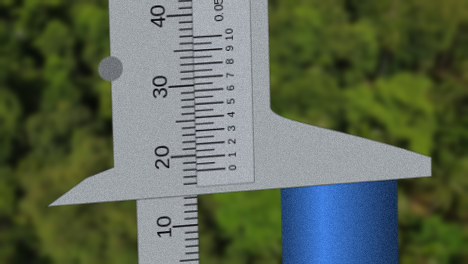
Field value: {"value": 17.8, "unit": "mm"}
